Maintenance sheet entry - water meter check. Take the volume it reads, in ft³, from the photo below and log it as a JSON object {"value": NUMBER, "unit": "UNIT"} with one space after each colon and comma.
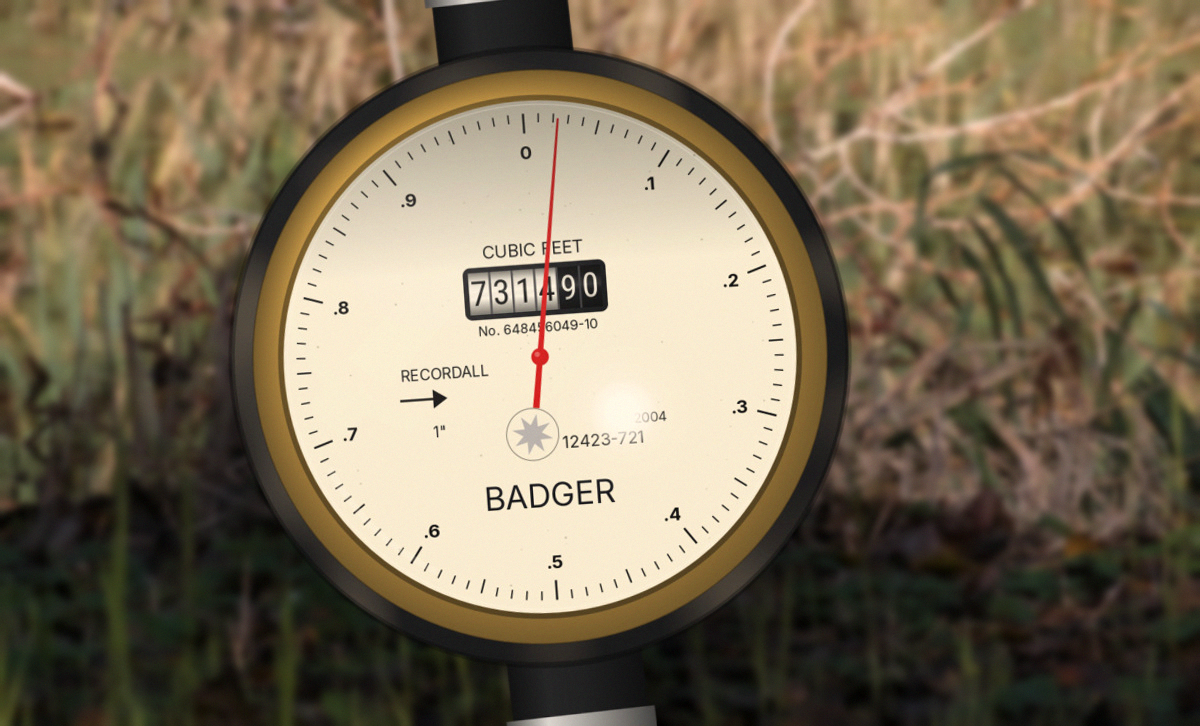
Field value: {"value": 731490.02, "unit": "ft³"}
